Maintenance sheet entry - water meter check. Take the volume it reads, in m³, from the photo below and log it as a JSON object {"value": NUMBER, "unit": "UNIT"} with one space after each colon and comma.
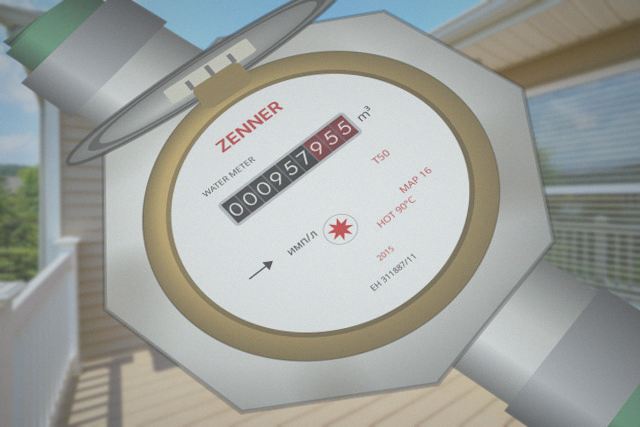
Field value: {"value": 957.955, "unit": "m³"}
